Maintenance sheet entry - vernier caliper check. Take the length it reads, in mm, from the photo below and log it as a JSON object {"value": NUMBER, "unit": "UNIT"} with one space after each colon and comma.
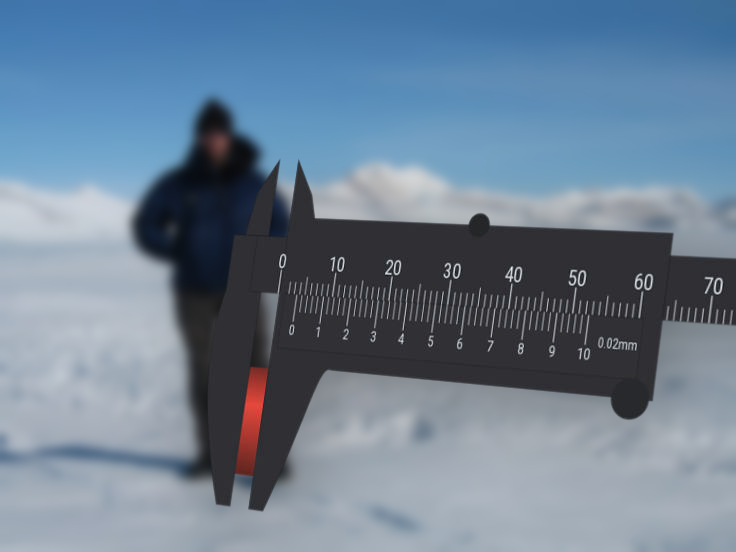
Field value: {"value": 3.5, "unit": "mm"}
